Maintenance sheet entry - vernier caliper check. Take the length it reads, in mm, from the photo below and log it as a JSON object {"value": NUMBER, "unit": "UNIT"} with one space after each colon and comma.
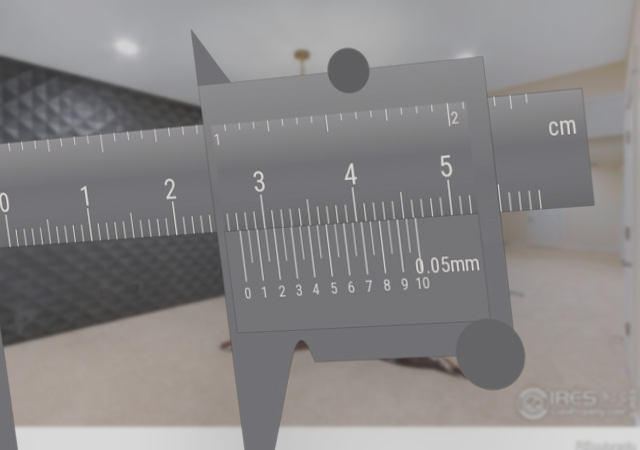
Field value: {"value": 27.2, "unit": "mm"}
